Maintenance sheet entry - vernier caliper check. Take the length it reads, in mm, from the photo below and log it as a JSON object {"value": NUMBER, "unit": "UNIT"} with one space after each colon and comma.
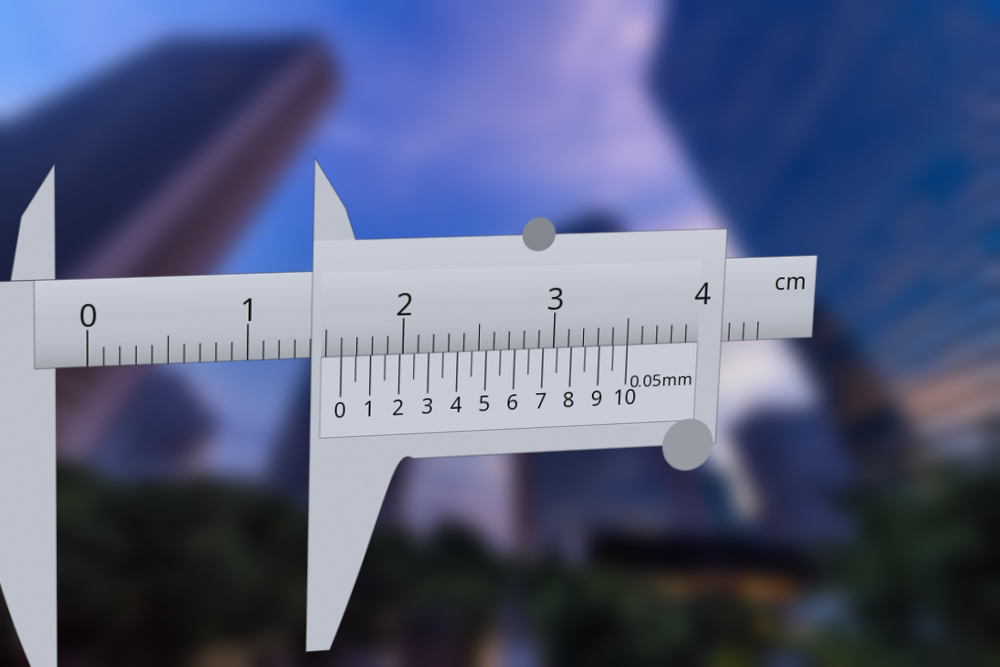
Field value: {"value": 16.0, "unit": "mm"}
